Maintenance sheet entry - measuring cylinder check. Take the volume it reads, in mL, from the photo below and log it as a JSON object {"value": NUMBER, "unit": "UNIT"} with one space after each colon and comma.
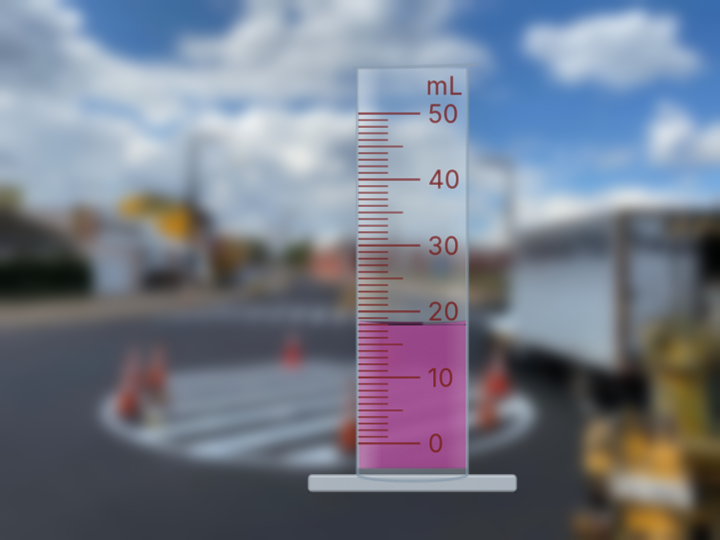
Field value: {"value": 18, "unit": "mL"}
